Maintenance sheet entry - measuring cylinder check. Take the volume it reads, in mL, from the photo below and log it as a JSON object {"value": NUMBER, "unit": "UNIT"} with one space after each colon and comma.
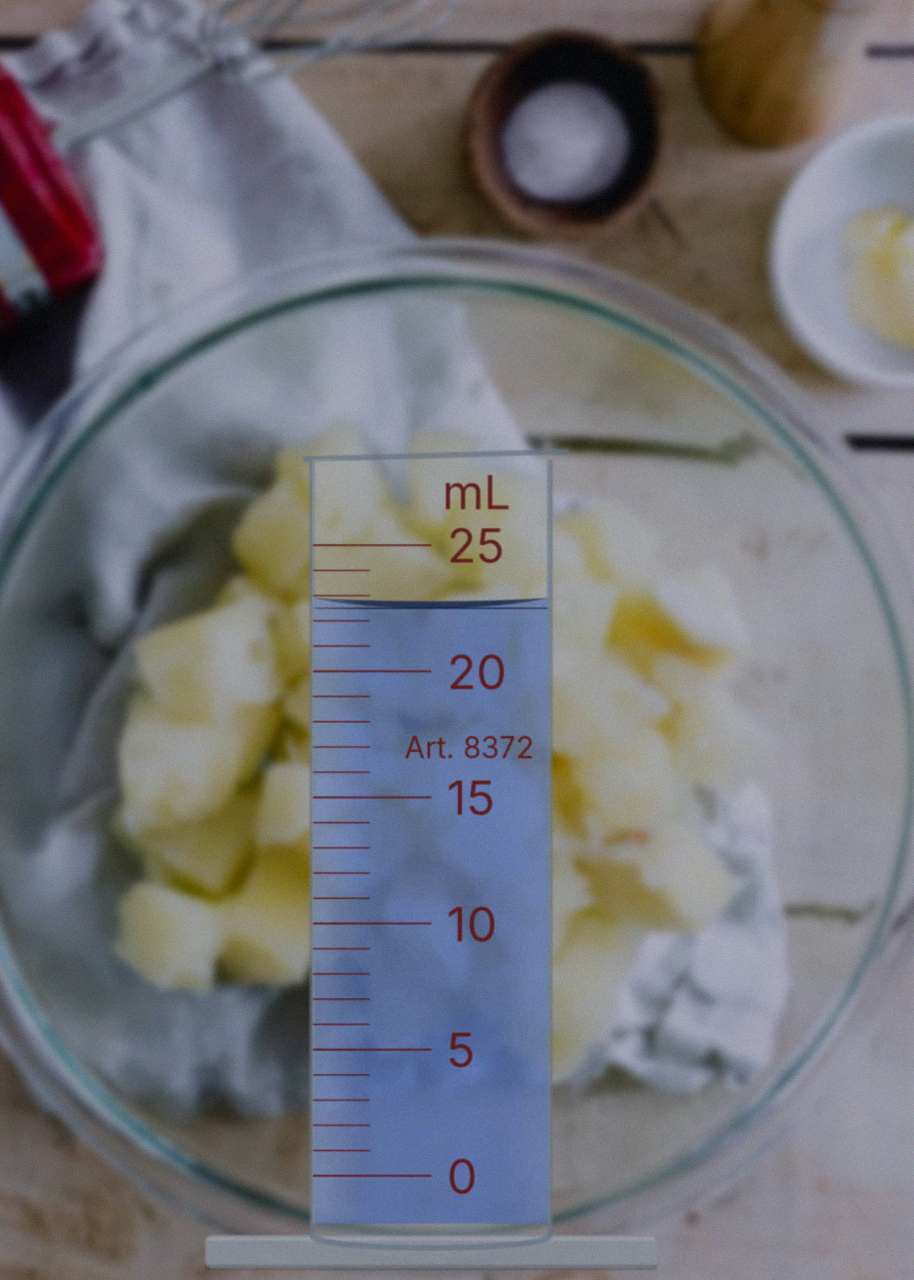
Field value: {"value": 22.5, "unit": "mL"}
